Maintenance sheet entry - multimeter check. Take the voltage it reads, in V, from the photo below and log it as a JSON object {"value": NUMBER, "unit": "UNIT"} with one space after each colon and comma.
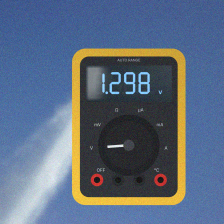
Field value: {"value": 1.298, "unit": "V"}
